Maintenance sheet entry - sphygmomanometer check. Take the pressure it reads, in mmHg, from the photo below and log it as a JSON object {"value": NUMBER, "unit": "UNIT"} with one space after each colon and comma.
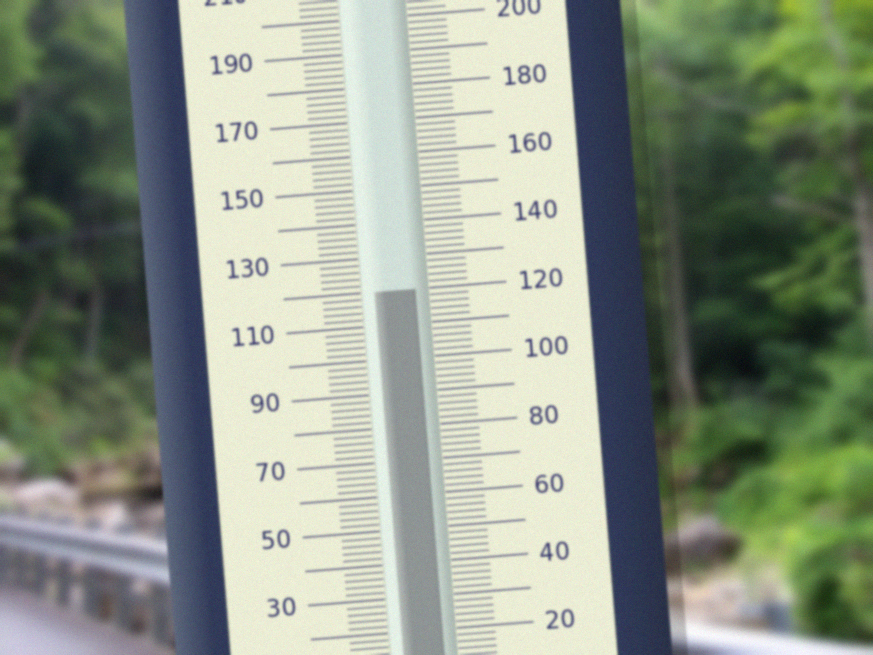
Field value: {"value": 120, "unit": "mmHg"}
